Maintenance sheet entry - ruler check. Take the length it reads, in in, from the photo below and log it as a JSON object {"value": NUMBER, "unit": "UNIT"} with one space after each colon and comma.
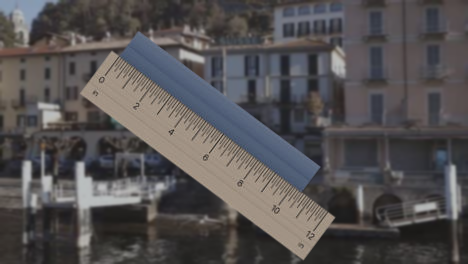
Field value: {"value": 10.5, "unit": "in"}
